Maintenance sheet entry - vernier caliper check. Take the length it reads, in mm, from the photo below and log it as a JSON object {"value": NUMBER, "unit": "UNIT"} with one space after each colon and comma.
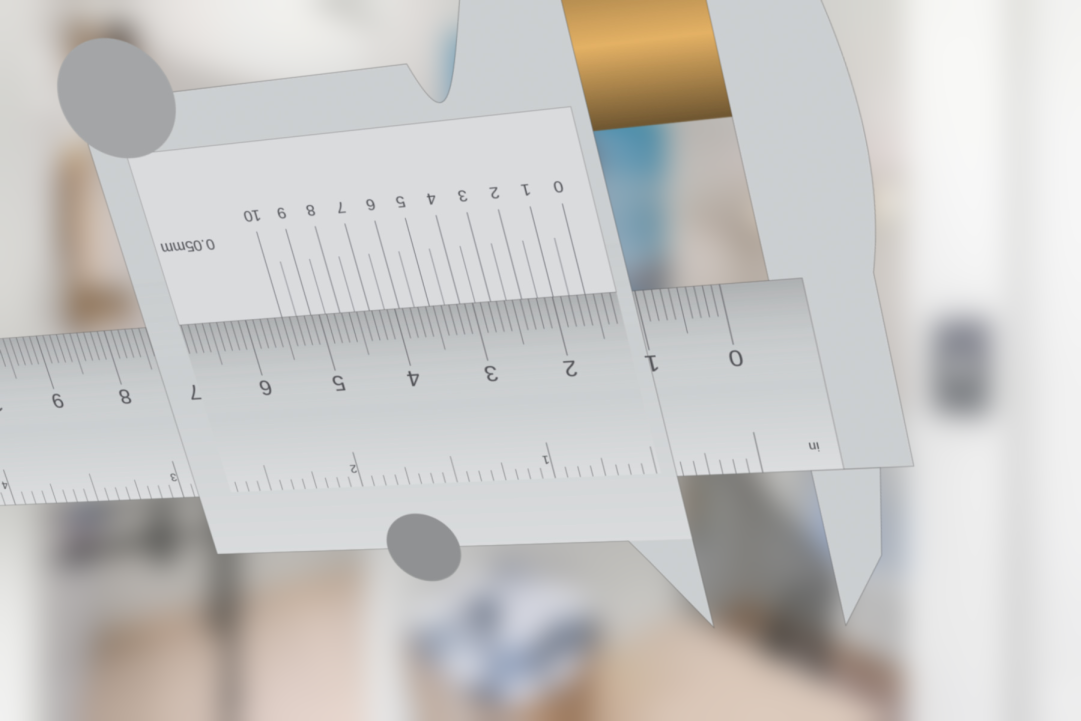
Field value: {"value": 16.0, "unit": "mm"}
